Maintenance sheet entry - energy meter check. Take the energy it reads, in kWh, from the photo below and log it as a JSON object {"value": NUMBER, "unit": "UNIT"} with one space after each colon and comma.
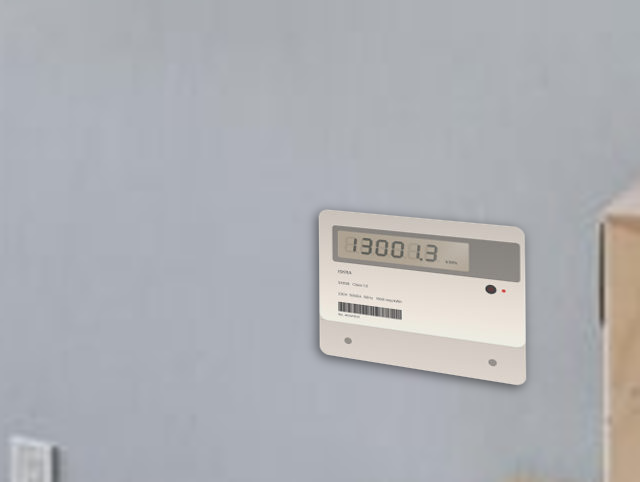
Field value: {"value": 13001.3, "unit": "kWh"}
